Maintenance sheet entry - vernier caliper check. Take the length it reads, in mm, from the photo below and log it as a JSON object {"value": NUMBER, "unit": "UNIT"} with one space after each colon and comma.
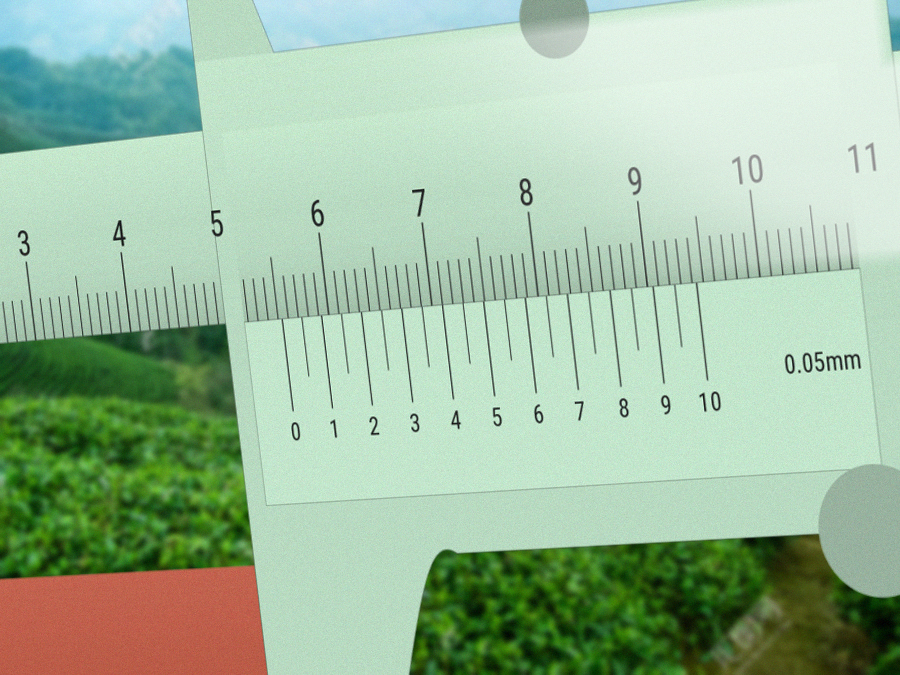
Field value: {"value": 55.4, "unit": "mm"}
